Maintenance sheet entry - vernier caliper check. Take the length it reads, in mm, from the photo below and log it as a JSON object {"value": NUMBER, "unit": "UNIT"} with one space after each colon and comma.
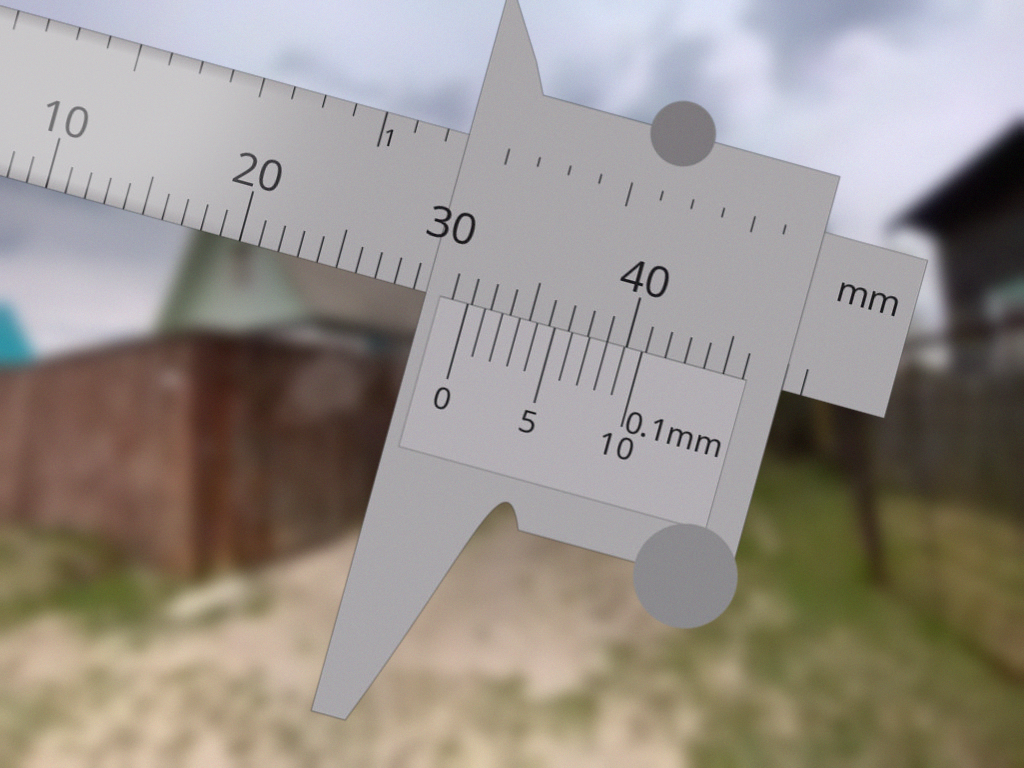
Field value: {"value": 31.8, "unit": "mm"}
